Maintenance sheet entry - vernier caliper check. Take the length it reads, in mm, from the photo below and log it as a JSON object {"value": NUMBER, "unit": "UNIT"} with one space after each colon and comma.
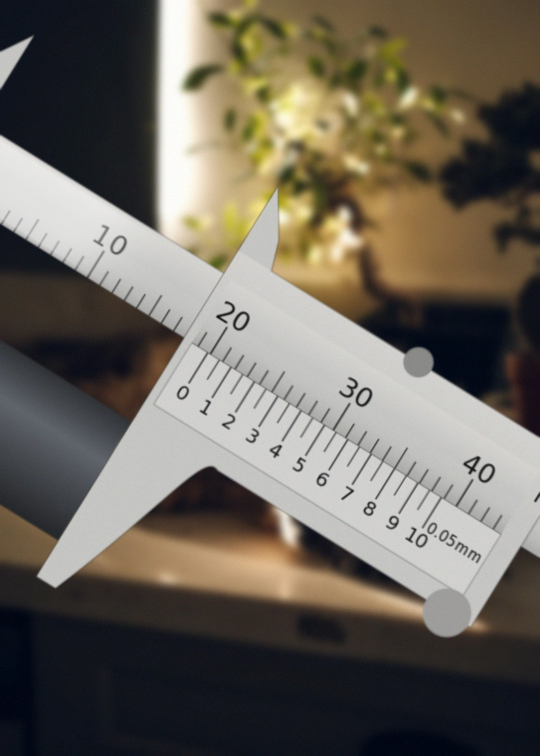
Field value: {"value": 19.8, "unit": "mm"}
